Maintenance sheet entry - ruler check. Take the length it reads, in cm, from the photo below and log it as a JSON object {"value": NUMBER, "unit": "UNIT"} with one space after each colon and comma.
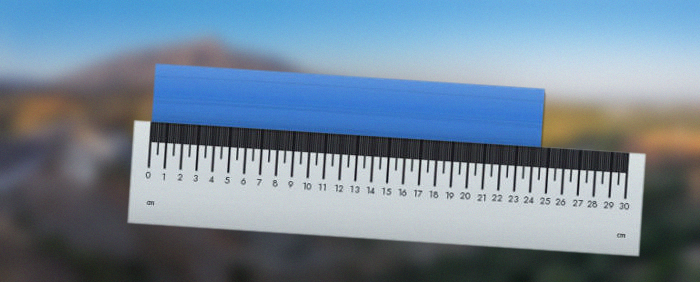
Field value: {"value": 24.5, "unit": "cm"}
